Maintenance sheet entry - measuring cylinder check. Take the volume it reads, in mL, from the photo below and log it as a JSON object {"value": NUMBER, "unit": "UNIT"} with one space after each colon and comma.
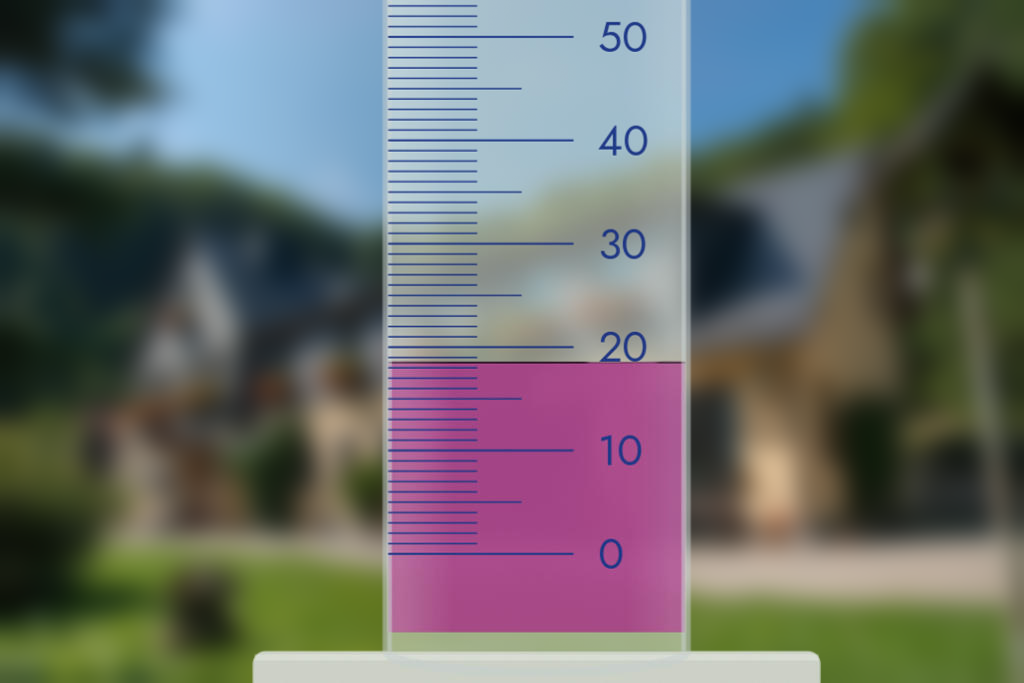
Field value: {"value": 18.5, "unit": "mL"}
